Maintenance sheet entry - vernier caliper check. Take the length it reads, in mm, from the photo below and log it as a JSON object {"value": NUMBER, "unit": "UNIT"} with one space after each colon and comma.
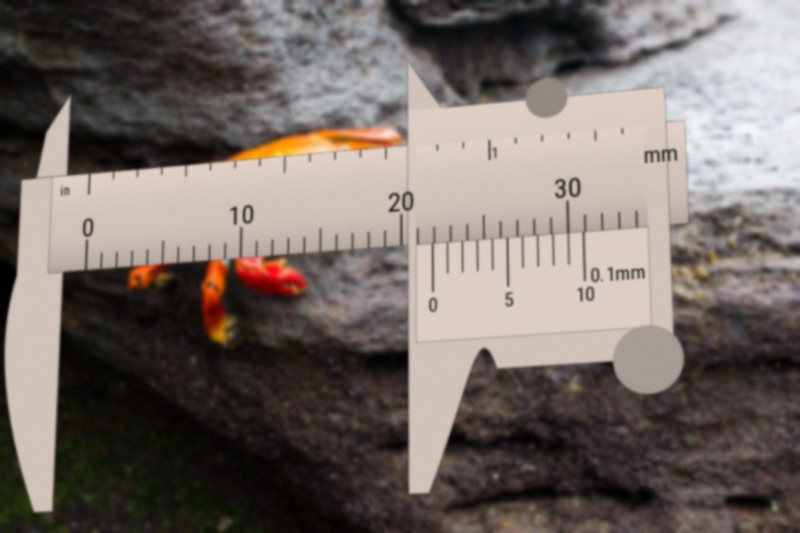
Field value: {"value": 21.9, "unit": "mm"}
